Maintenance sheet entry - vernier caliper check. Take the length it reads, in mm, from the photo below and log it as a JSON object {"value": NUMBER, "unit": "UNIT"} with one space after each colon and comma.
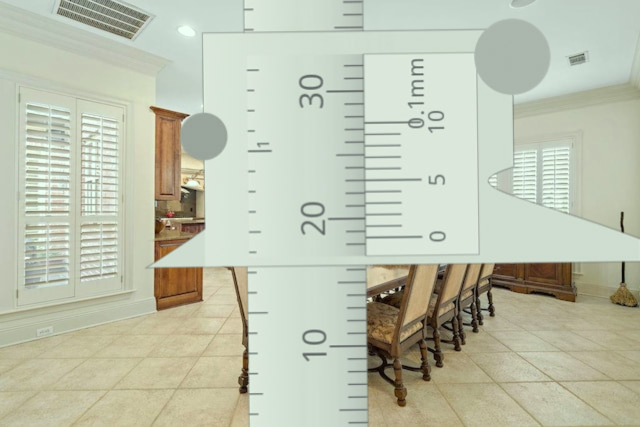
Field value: {"value": 18.5, "unit": "mm"}
